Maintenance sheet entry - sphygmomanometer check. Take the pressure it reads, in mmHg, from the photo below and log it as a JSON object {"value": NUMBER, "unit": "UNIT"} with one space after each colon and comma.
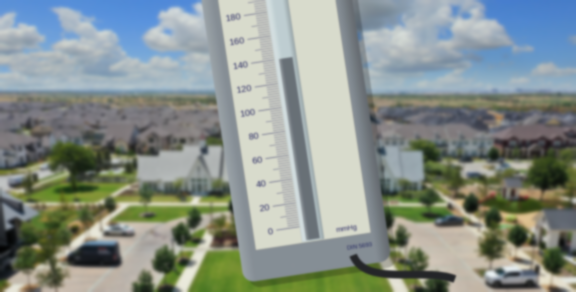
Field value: {"value": 140, "unit": "mmHg"}
